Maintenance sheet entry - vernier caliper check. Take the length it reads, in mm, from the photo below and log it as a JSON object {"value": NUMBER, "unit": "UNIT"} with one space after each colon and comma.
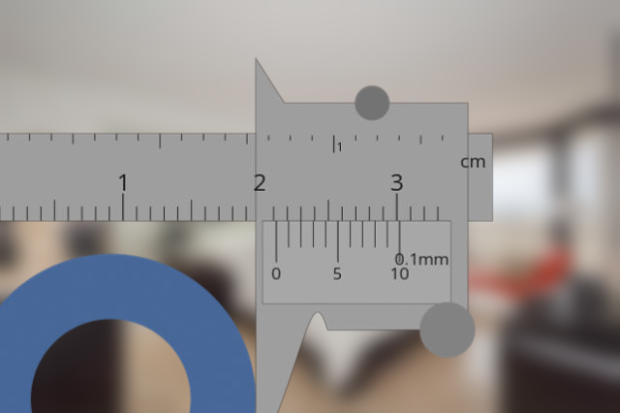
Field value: {"value": 21.2, "unit": "mm"}
